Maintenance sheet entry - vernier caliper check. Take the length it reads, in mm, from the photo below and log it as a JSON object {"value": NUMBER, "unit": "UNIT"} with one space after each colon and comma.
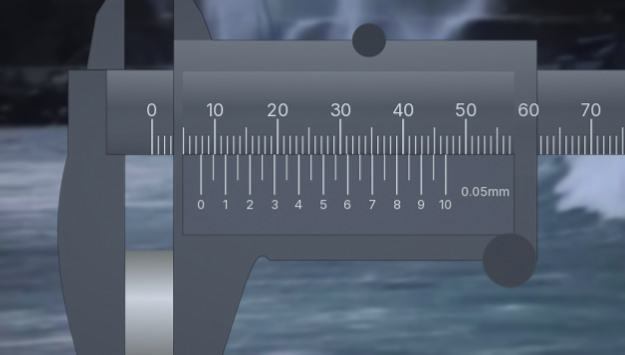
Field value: {"value": 7.8, "unit": "mm"}
